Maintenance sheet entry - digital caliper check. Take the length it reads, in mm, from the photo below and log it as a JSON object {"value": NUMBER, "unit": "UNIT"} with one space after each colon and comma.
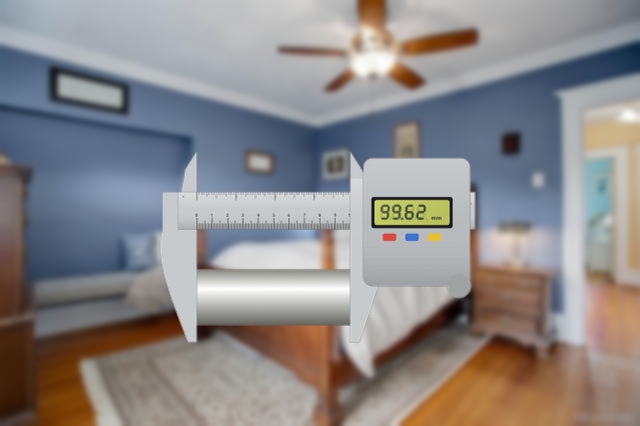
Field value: {"value": 99.62, "unit": "mm"}
